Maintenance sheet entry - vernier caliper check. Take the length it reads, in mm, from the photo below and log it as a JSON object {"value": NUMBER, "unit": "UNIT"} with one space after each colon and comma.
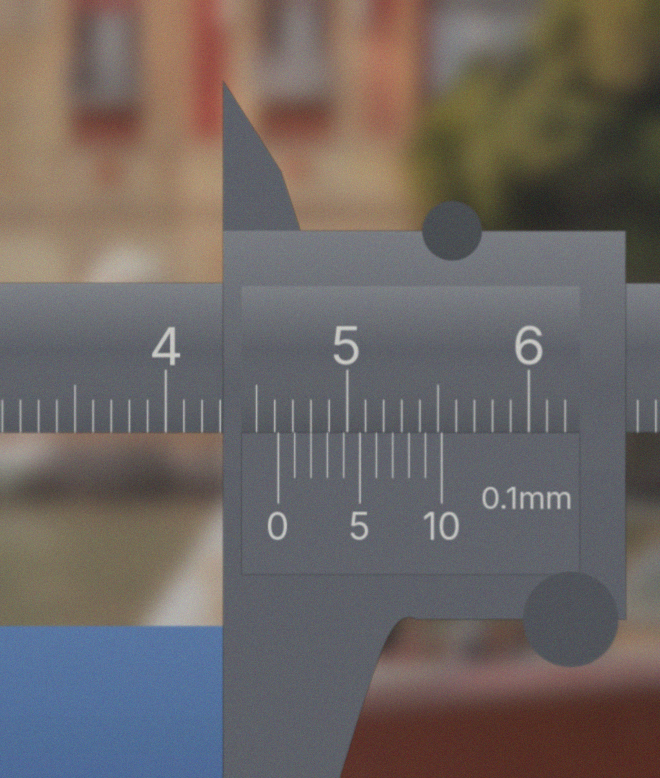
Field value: {"value": 46.2, "unit": "mm"}
